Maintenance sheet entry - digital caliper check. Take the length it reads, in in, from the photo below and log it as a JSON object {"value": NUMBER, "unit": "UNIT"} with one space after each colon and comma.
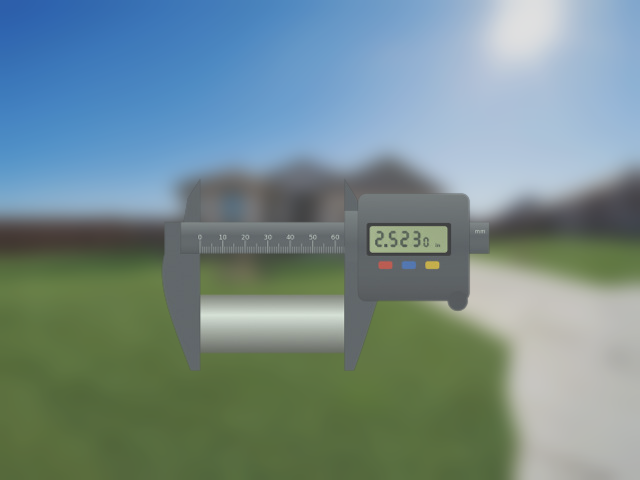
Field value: {"value": 2.5230, "unit": "in"}
